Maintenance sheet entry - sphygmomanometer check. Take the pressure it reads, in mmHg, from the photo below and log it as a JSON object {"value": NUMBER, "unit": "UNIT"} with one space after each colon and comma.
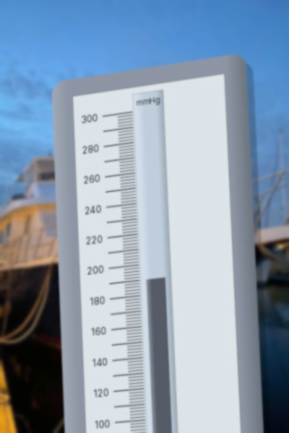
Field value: {"value": 190, "unit": "mmHg"}
